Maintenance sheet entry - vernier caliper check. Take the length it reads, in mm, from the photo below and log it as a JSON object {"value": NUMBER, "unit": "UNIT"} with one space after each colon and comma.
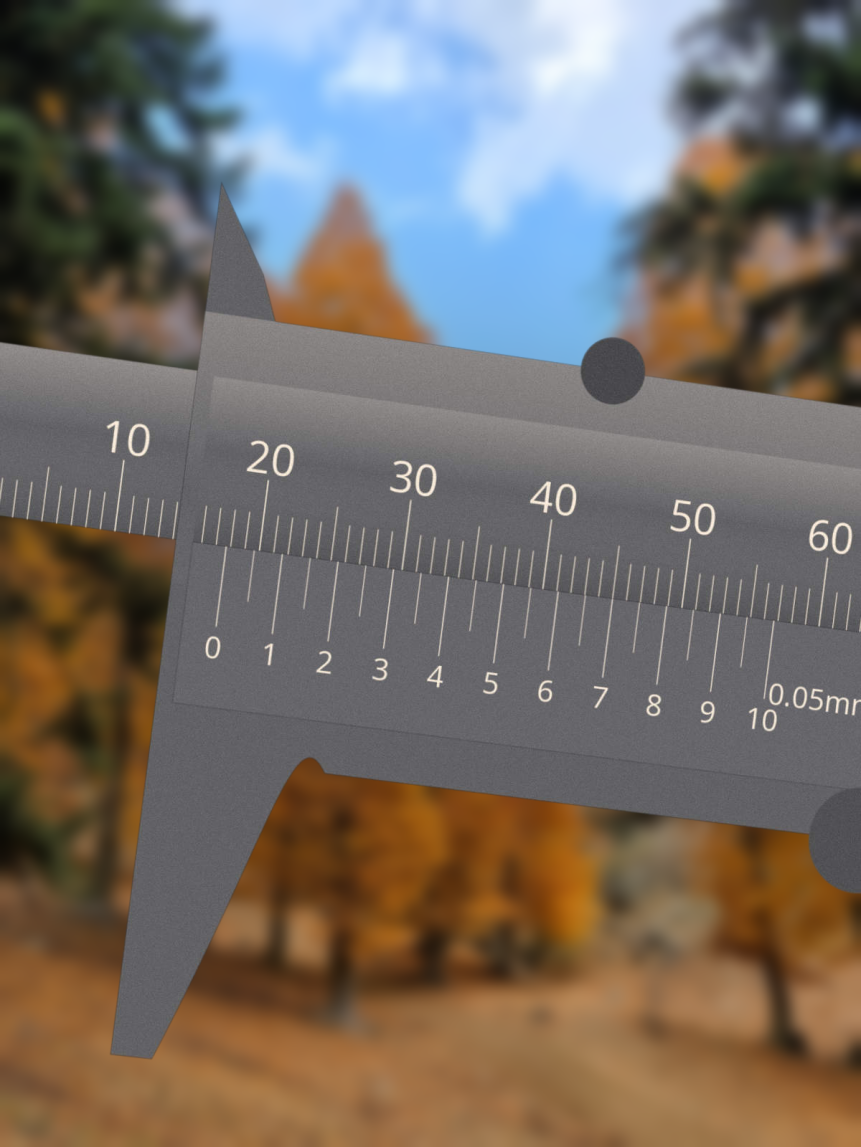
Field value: {"value": 17.7, "unit": "mm"}
